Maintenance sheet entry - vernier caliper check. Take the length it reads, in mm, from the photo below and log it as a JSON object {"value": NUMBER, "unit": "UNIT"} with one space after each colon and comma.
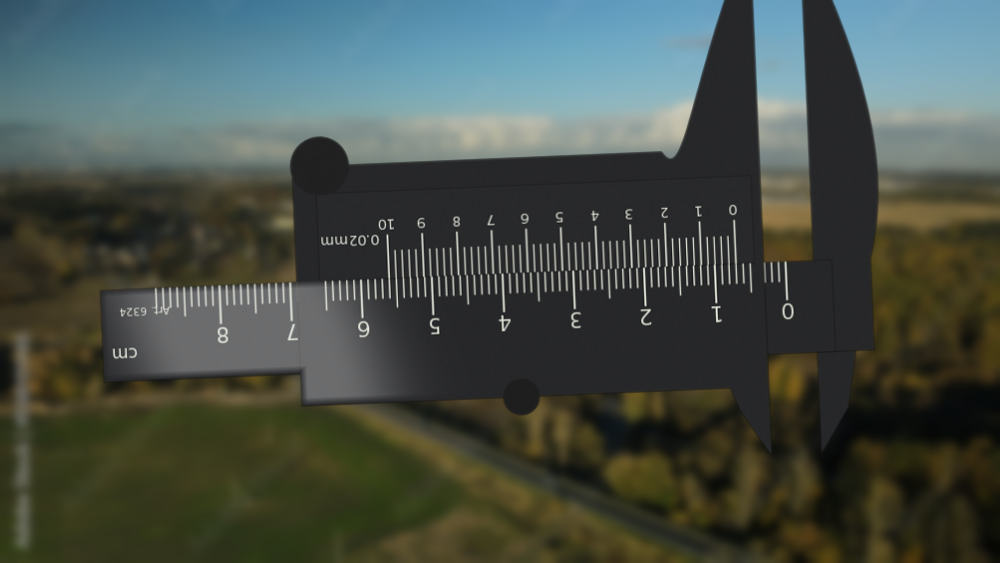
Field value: {"value": 7.0, "unit": "mm"}
